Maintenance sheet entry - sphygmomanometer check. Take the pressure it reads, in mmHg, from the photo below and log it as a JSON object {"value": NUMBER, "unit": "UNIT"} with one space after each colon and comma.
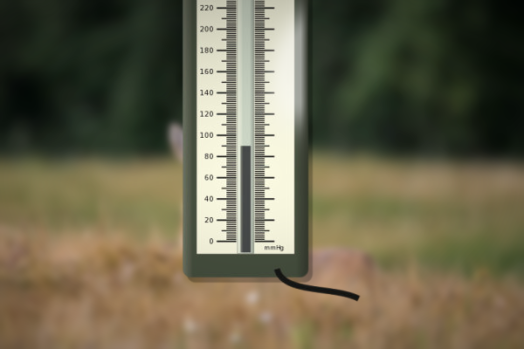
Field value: {"value": 90, "unit": "mmHg"}
